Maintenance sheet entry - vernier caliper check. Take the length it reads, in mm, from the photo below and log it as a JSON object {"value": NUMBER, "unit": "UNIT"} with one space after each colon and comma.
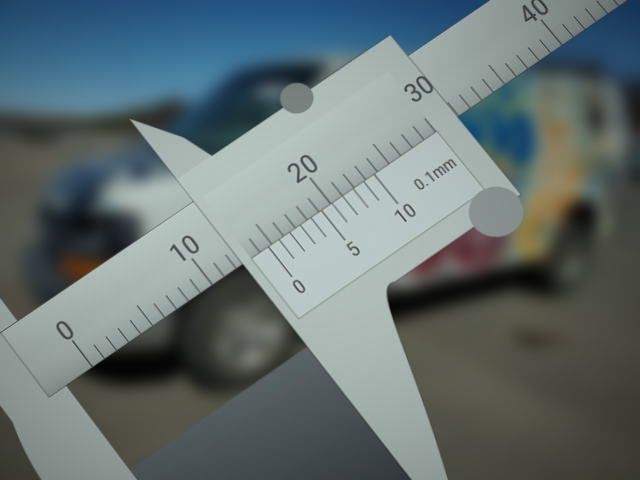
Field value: {"value": 14.7, "unit": "mm"}
